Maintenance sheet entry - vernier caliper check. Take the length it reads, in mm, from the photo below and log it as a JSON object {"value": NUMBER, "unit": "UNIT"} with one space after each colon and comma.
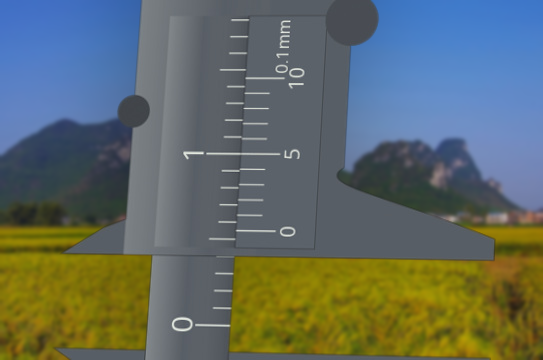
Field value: {"value": 5.5, "unit": "mm"}
